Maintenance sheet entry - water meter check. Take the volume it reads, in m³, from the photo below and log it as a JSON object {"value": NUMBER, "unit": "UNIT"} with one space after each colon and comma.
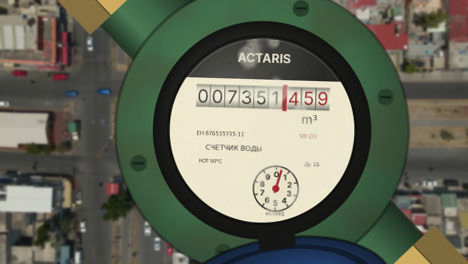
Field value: {"value": 7351.4590, "unit": "m³"}
